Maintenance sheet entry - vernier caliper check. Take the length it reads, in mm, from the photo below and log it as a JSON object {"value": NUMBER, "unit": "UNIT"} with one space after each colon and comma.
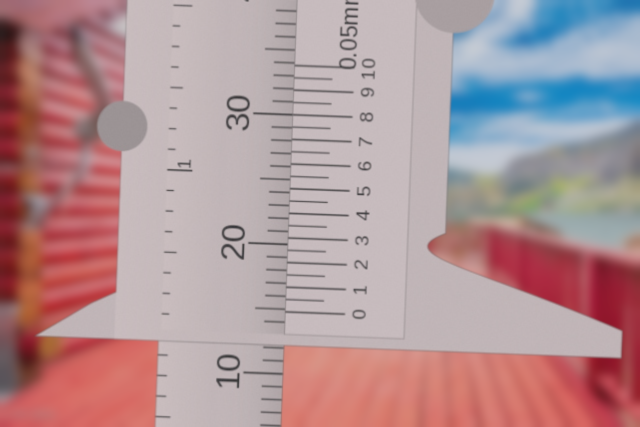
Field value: {"value": 14.8, "unit": "mm"}
